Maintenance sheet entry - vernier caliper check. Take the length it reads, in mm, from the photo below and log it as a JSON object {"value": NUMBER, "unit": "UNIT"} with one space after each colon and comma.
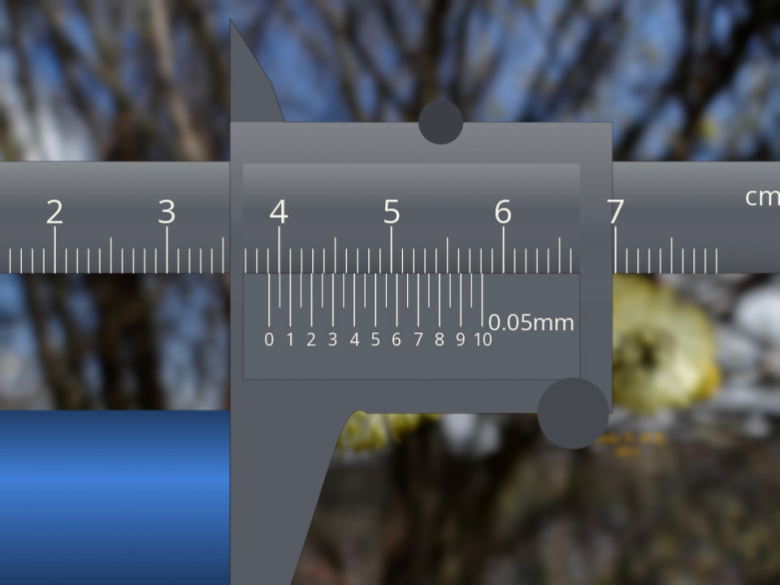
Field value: {"value": 39.1, "unit": "mm"}
